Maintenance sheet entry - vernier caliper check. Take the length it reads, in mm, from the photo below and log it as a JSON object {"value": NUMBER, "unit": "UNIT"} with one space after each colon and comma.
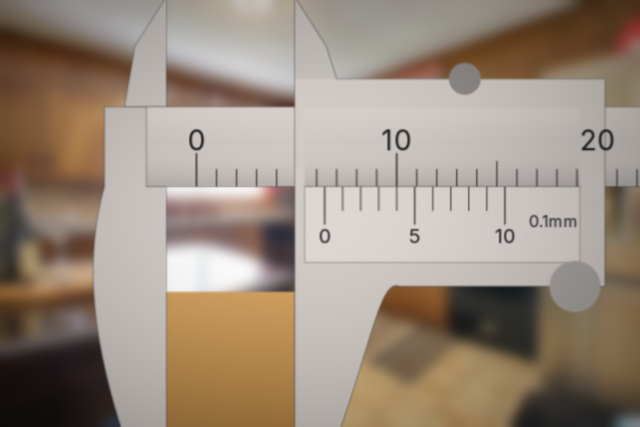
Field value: {"value": 6.4, "unit": "mm"}
